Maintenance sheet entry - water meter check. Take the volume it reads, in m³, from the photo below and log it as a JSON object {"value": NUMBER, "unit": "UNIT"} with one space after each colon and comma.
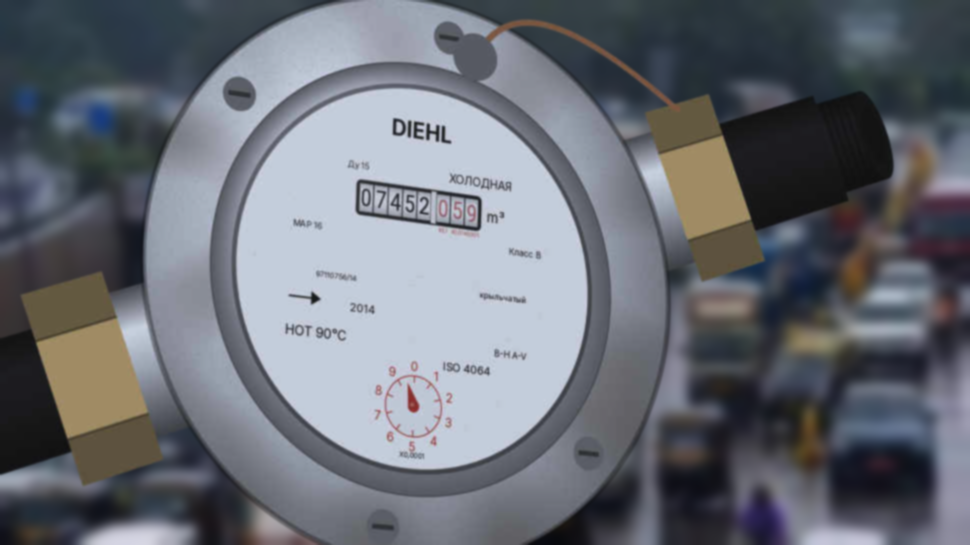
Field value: {"value": 7452.0589, "unit": "m³"}
